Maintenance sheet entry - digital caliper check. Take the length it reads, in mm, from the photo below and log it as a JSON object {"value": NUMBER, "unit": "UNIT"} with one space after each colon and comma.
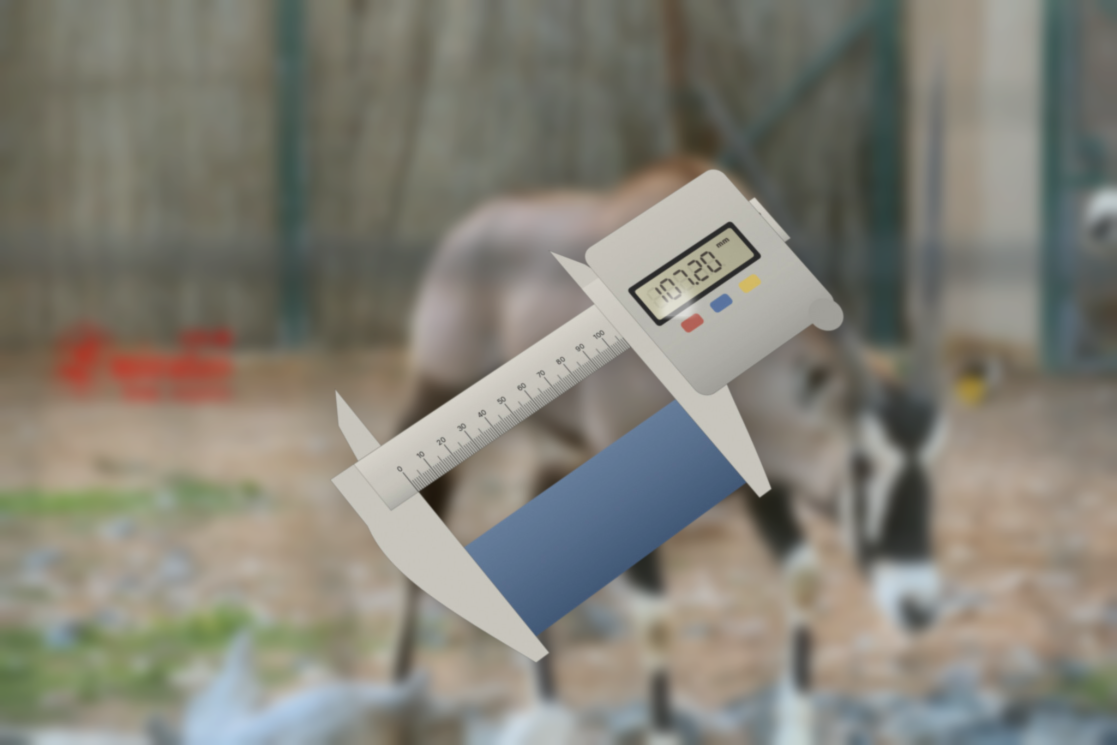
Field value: {"value": 107.20, "unit": "mm"}
